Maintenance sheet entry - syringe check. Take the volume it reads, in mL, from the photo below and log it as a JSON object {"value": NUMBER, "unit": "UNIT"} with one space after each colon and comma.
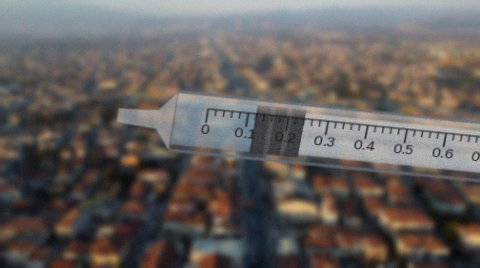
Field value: {"value": 0.12, "unit": "mL"}
